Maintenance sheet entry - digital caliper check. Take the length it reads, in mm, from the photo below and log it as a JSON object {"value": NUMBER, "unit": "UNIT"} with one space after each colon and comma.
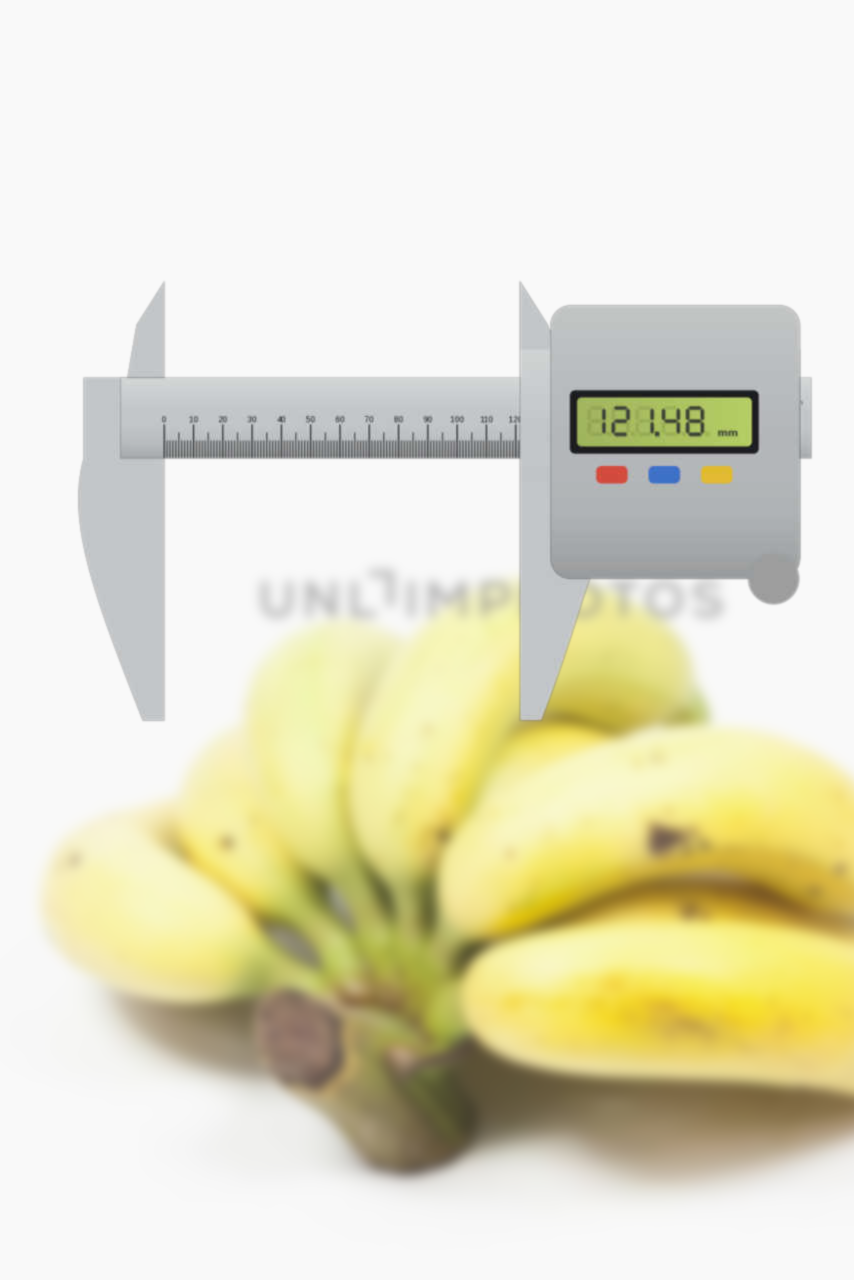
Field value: {"value": 121.48, "unit": "mm"}
